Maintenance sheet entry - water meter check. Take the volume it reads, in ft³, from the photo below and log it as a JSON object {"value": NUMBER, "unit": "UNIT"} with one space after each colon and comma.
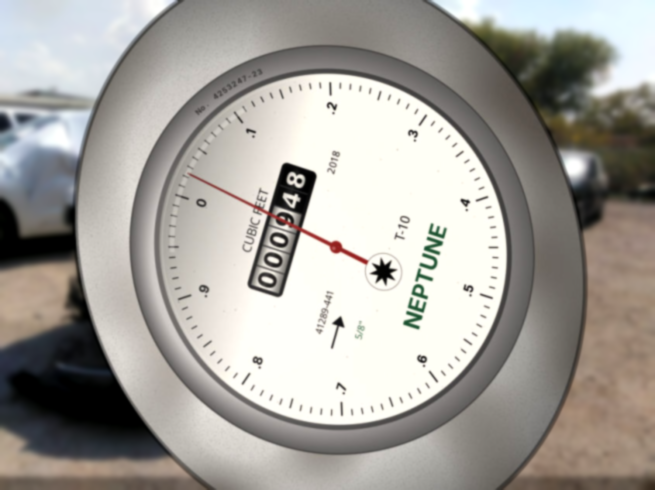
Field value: {"value": 948.02, "unit": "ft³"}
